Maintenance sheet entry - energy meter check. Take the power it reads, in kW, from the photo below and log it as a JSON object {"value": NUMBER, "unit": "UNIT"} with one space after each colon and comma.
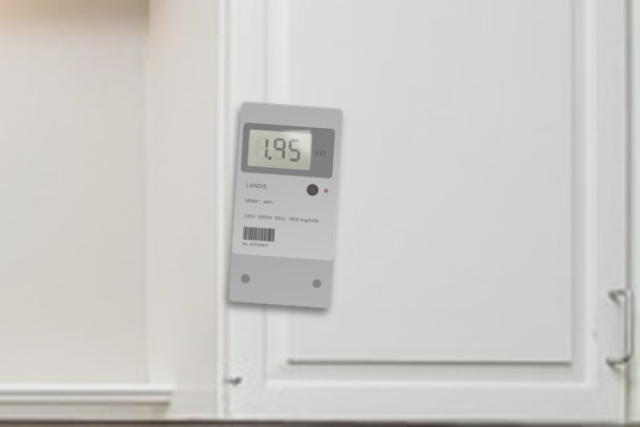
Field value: {"value": 1.95, "unit": "kW"}
